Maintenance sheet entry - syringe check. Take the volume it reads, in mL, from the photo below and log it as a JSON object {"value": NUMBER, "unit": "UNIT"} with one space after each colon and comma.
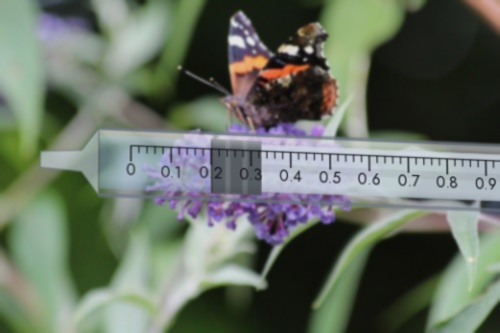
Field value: {"value": 0.2, "unit": "mL"}
